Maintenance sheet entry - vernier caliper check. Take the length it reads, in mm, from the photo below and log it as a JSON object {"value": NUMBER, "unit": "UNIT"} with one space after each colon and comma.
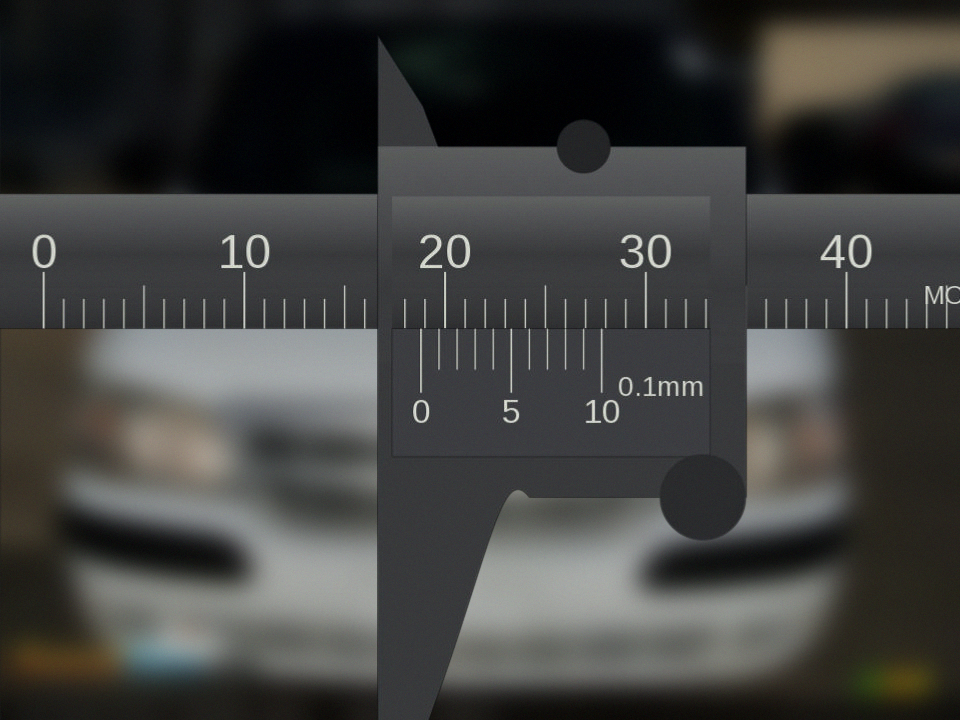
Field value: {"value": 18.8, "unit": "mm"}
